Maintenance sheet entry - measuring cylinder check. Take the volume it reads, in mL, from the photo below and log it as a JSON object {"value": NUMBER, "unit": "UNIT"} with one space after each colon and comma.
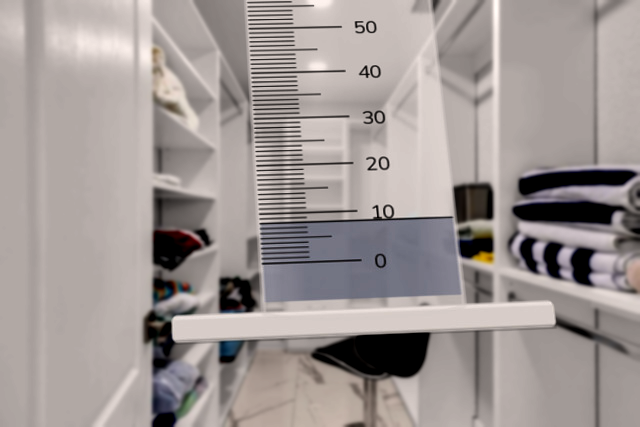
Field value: {"value": 8, "unit": "mL"}
